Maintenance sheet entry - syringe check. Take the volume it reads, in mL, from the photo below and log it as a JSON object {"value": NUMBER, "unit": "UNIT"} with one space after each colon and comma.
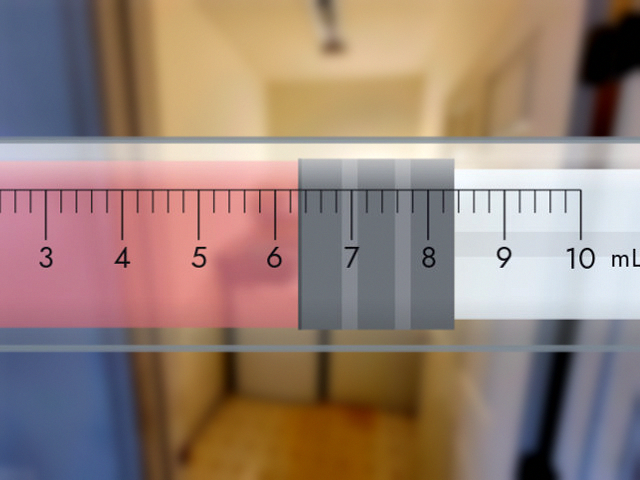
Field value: {"value": 6.3, "unit": "mL"}
